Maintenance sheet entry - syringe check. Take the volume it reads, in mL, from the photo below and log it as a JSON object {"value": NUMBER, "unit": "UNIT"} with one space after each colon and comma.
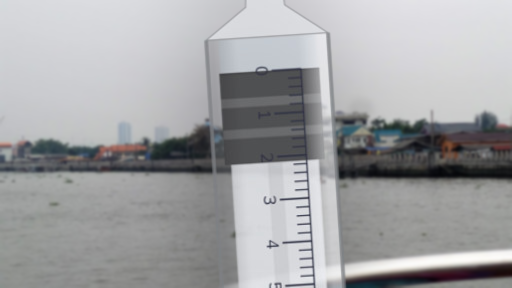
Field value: {"value": 0, "unit": "mL"}
